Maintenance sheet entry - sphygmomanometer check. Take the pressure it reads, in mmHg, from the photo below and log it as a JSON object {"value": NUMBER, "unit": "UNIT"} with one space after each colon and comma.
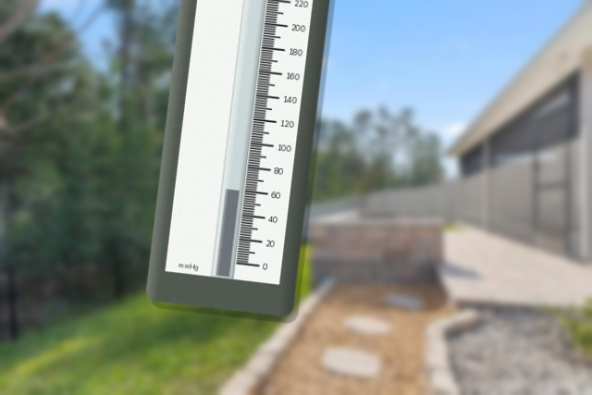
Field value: {"value": 60, "unit": "mmHg"}
